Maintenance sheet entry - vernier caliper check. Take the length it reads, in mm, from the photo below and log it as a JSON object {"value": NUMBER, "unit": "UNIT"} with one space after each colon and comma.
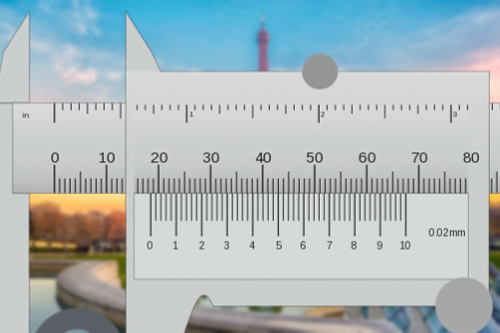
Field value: {"value": 18.5, "unit": "mm"}
